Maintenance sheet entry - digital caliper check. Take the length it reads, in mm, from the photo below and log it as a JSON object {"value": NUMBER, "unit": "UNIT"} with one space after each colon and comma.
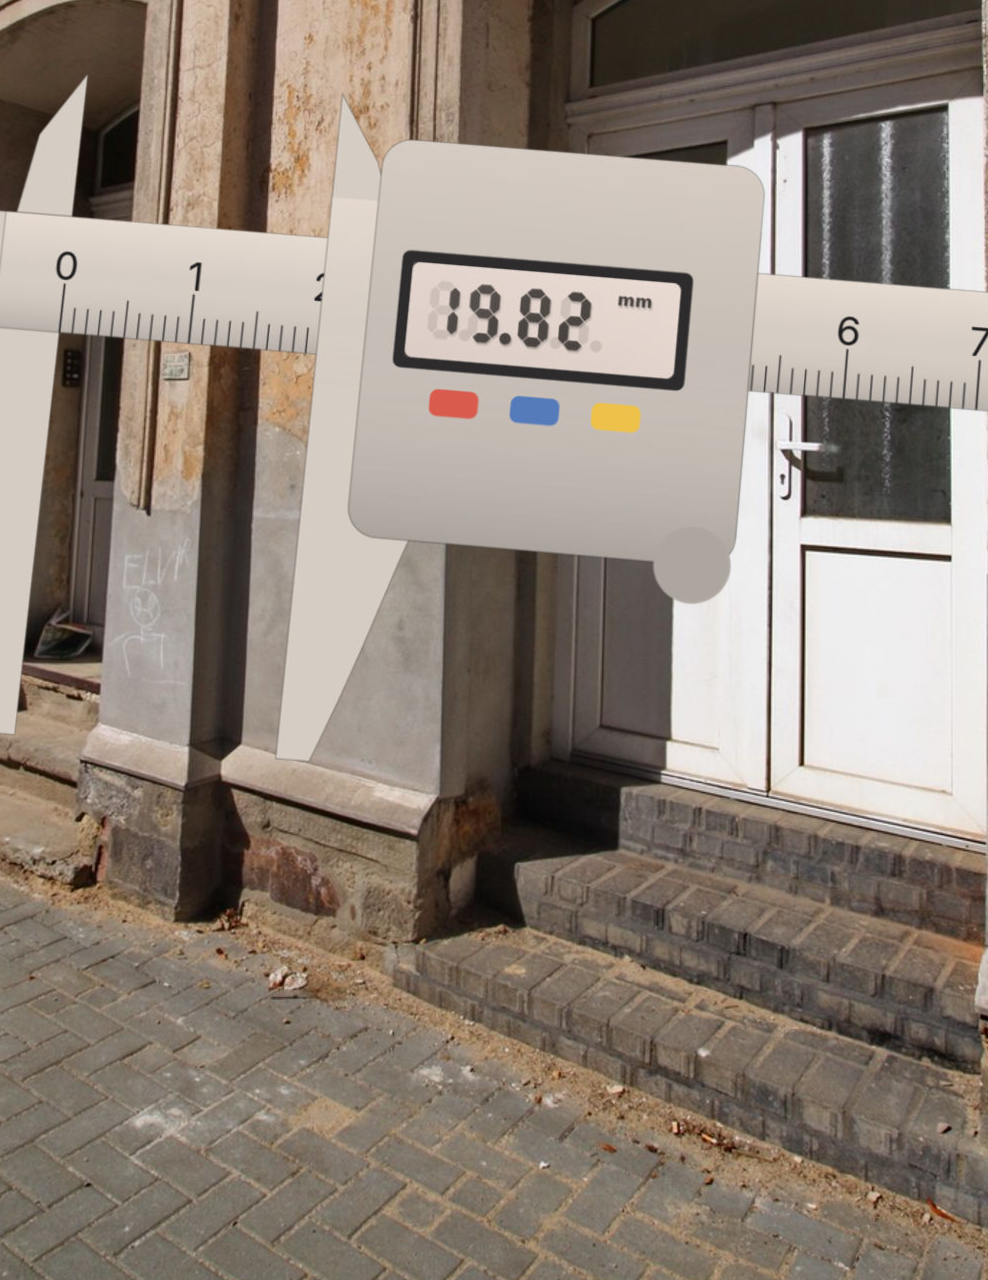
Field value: {"value": 19.82, "unit": "mm"}
